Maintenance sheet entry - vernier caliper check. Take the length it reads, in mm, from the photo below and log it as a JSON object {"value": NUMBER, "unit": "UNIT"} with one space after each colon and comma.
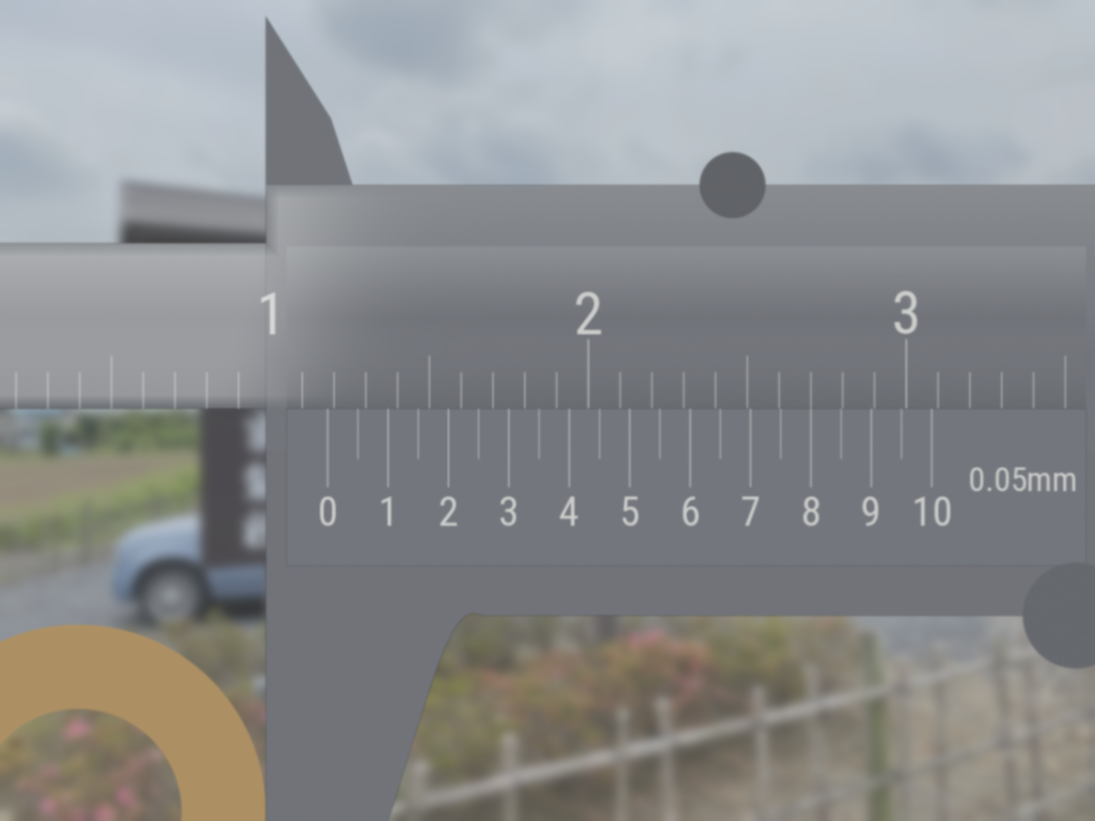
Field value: {"value": 11.80, "unit": "mm"}
